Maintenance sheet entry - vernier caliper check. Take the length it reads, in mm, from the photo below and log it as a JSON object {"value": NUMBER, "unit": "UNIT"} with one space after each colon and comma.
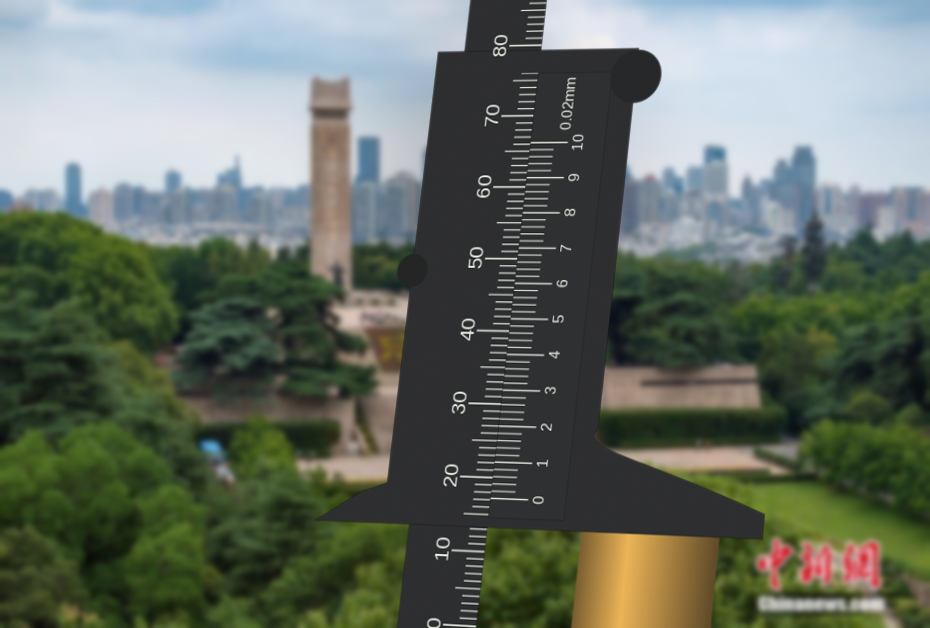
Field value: {"value": 17.2, "unit": "mm"}
